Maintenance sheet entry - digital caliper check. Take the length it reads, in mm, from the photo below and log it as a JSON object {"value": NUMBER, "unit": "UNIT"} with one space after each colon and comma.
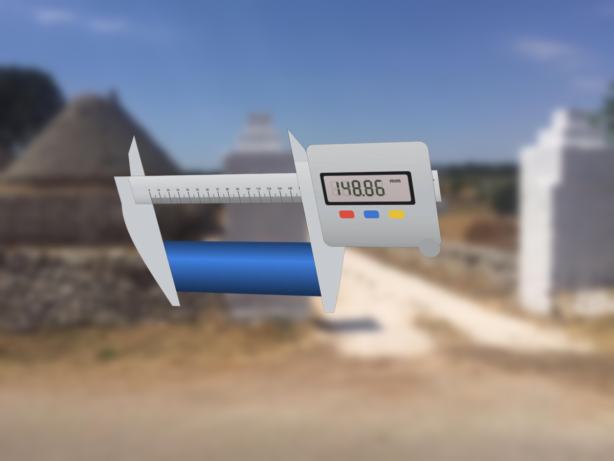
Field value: {"value": 148.86, "unit": "mm"}
